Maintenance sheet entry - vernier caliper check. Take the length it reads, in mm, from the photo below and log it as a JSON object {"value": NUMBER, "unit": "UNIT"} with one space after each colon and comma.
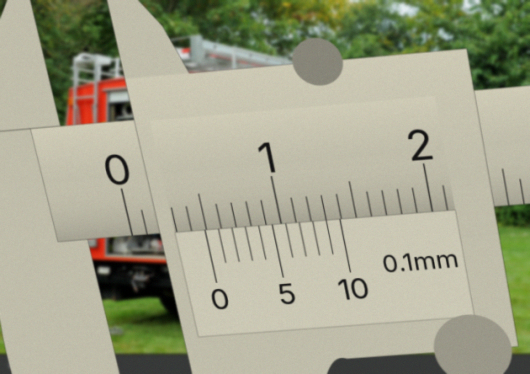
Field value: {"value": 4.9, "unit": "mm"}
